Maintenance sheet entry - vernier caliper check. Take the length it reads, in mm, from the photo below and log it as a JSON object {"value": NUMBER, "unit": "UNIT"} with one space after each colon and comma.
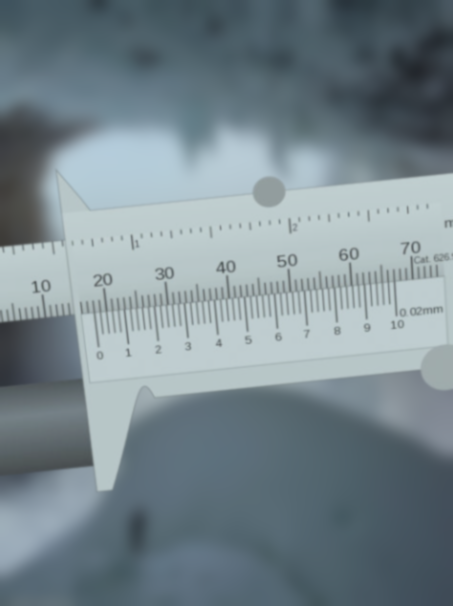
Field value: {"value": 18.0, "unit": "mm"}
